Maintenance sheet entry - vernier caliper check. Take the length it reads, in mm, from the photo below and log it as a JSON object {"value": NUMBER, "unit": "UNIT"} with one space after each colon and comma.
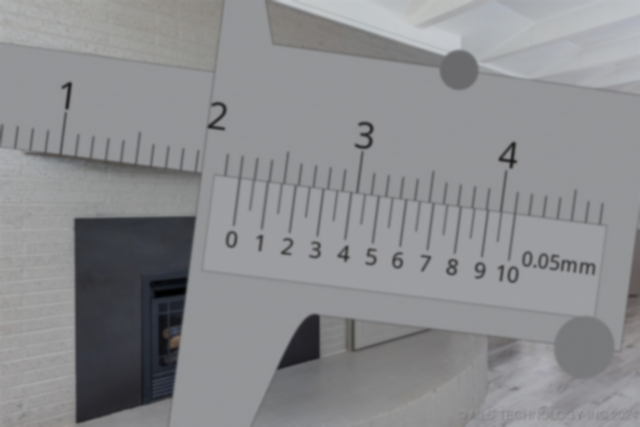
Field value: {"value": 22.0, "unit": "mm"}
